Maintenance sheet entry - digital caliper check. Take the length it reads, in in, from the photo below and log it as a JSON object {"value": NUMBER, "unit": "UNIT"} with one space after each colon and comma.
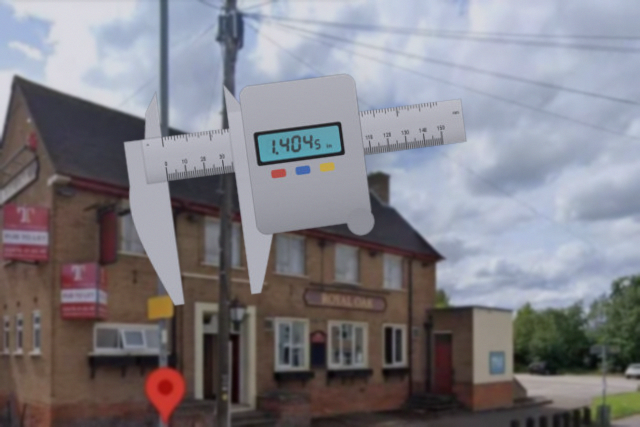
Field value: {"value": 1.4045, "unit": "in"}
